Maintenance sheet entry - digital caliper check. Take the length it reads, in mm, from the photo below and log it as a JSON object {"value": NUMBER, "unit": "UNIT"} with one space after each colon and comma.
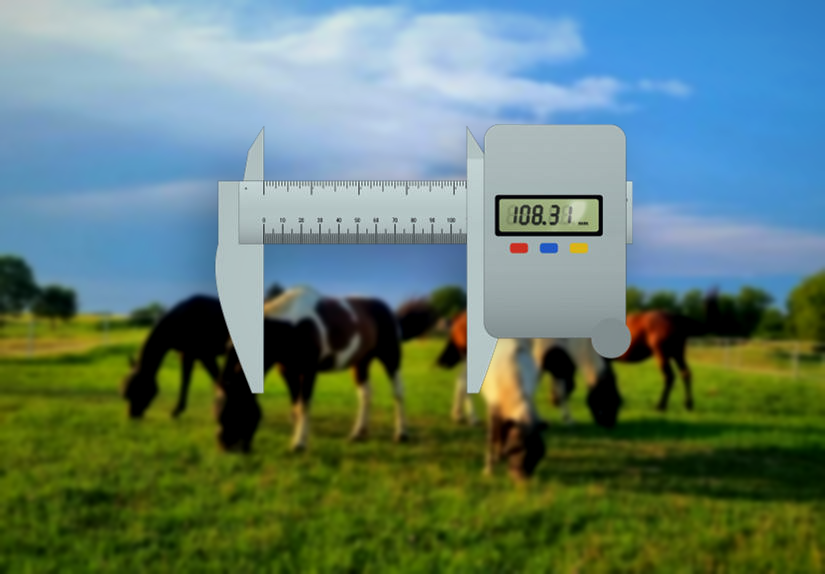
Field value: {"value": 108.31, "unit": "mm"}
